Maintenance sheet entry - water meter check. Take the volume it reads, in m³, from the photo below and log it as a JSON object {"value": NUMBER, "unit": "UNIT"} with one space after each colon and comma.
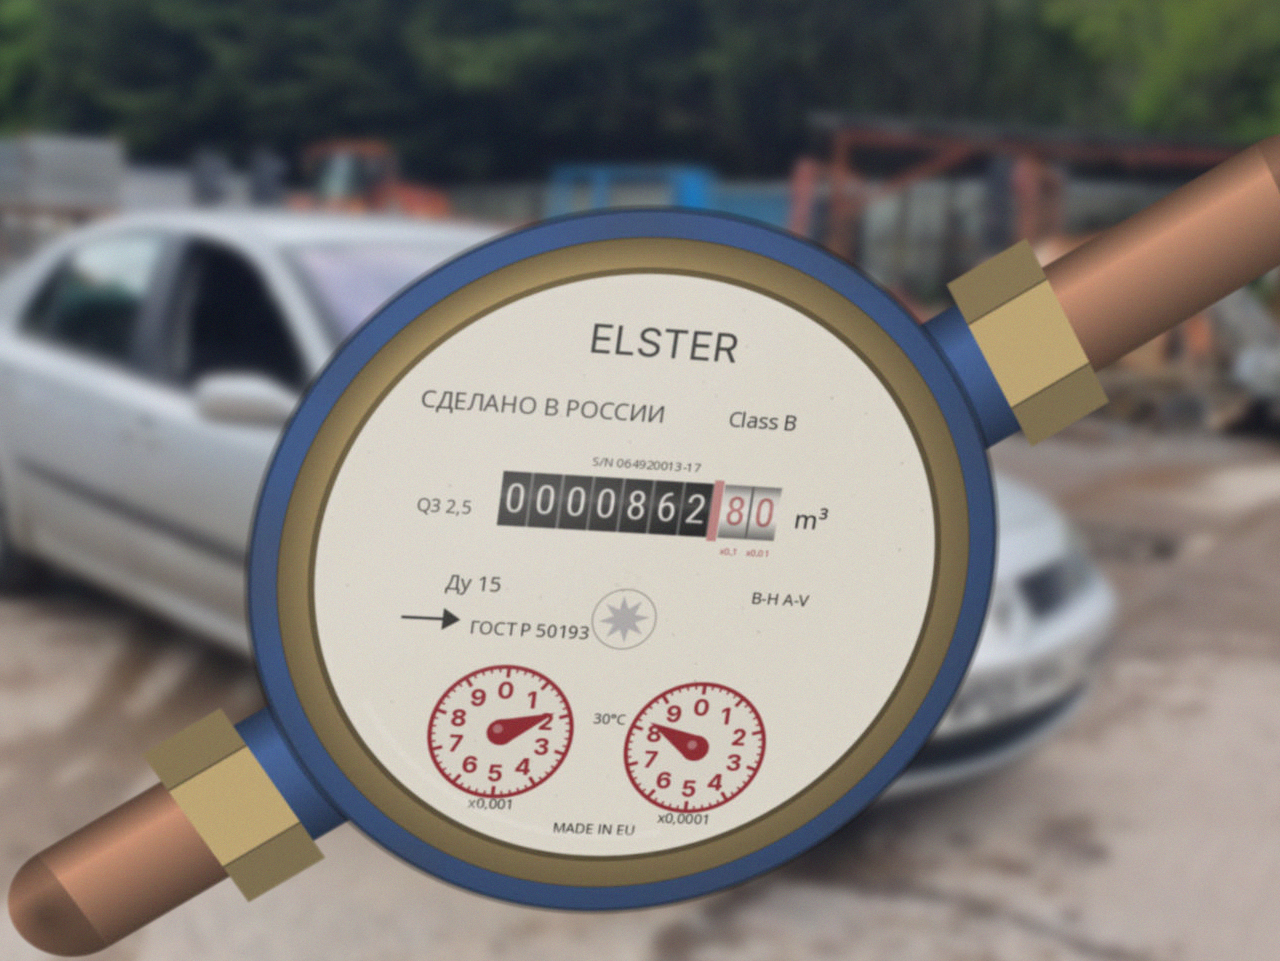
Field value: {"value": 862.8018, "unit": "m³"}
